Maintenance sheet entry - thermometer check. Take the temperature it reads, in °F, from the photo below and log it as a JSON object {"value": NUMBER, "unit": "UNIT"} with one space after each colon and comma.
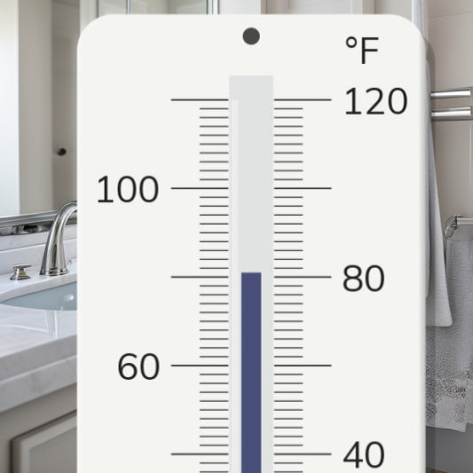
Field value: {"value": 81, "unit": "°F"}
